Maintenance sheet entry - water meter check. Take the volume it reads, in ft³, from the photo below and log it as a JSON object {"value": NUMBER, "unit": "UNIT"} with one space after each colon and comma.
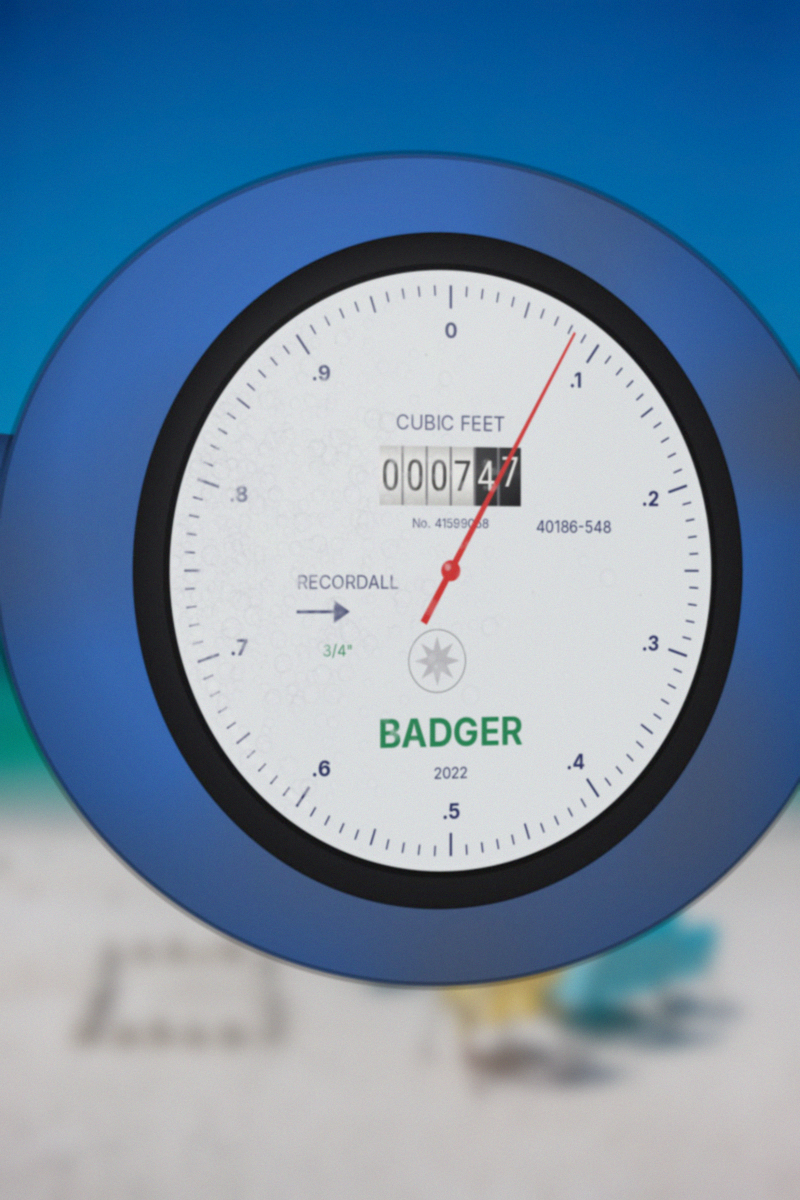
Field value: {"value": 747.08, "unit": "ft³"}
